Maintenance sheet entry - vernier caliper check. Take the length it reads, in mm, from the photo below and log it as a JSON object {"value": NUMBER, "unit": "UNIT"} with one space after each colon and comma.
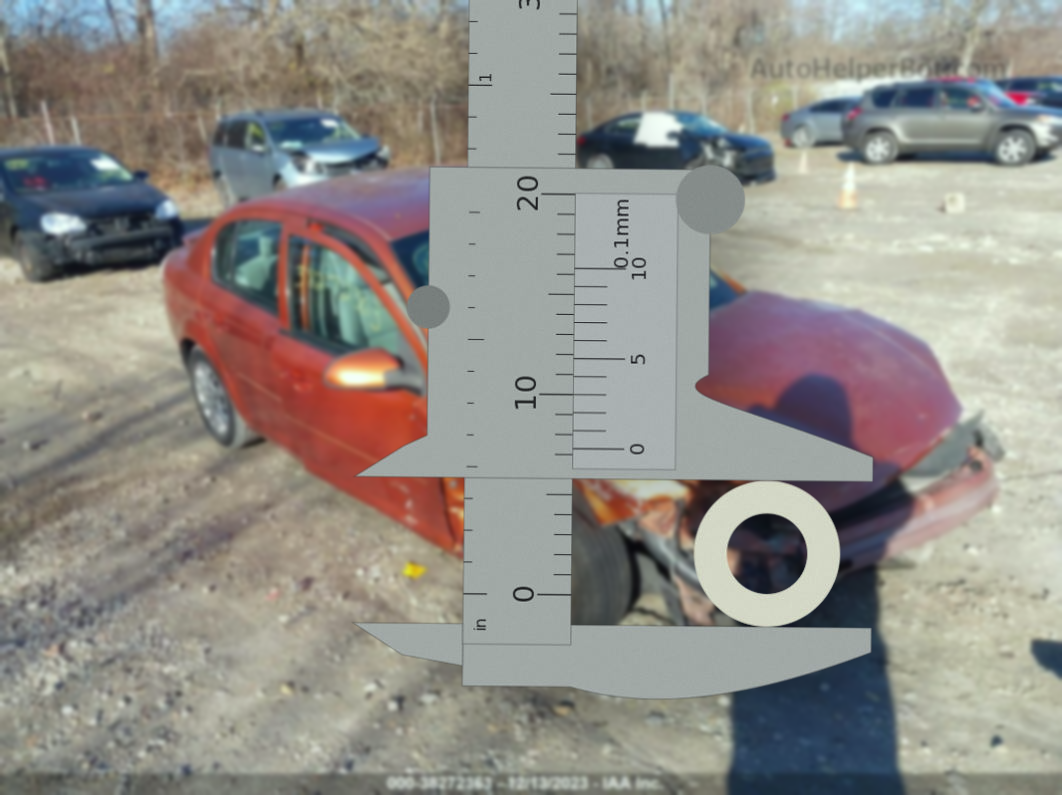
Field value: {"value": 7.3, "unit": "mm"}
